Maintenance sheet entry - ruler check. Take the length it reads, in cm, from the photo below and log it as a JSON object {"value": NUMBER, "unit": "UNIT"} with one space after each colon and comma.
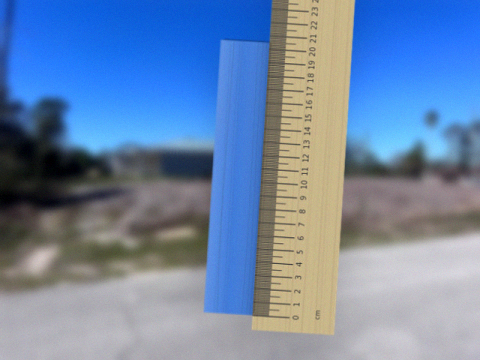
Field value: {"value": 20.5, "unit": "cm"}
